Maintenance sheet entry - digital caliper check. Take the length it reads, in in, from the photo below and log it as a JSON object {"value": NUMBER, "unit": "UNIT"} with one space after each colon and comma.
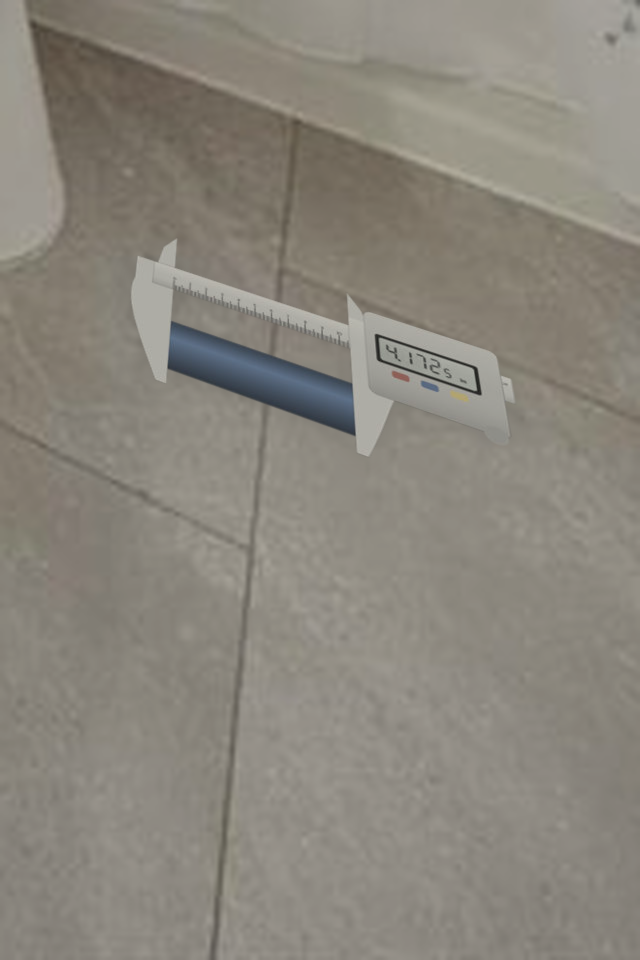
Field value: {"value": 4.1725, "unit": "in"}
